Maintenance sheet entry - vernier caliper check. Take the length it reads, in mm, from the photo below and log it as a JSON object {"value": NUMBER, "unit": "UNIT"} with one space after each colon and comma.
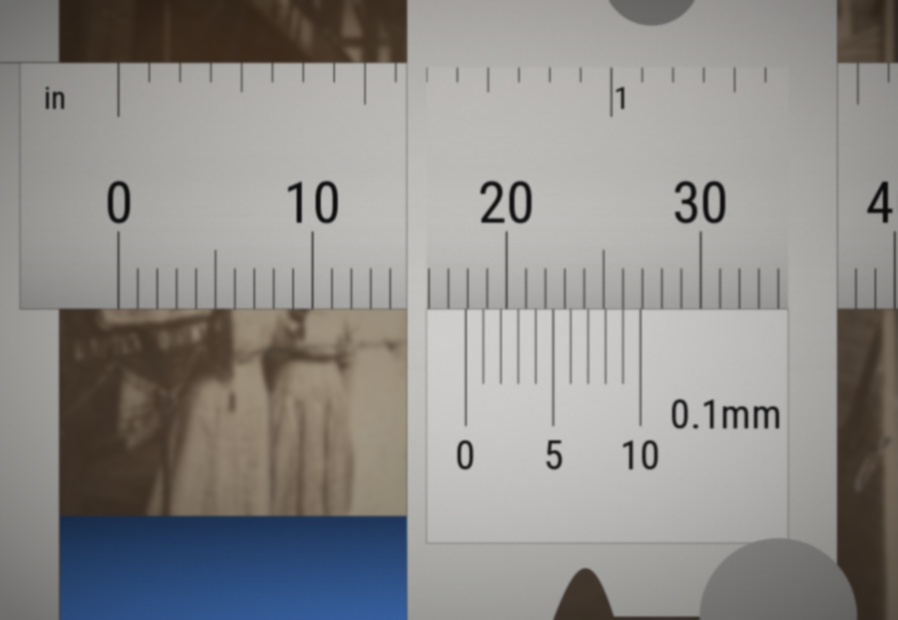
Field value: {"value": 17.9, "unit": "mm"}
